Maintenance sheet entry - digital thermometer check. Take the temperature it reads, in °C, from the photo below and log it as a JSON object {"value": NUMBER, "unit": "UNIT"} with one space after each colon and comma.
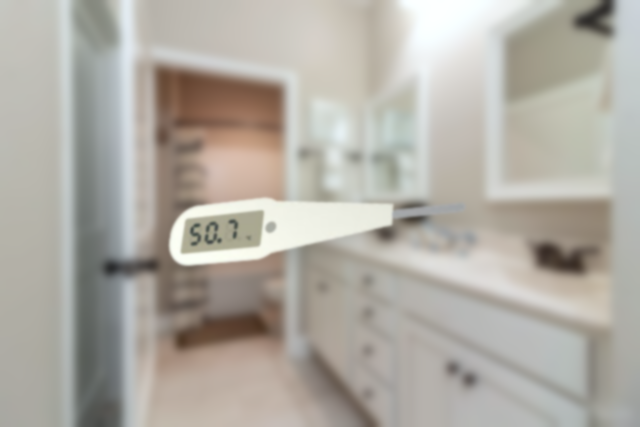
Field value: {"value": 50.7, "unit": "°C"}
